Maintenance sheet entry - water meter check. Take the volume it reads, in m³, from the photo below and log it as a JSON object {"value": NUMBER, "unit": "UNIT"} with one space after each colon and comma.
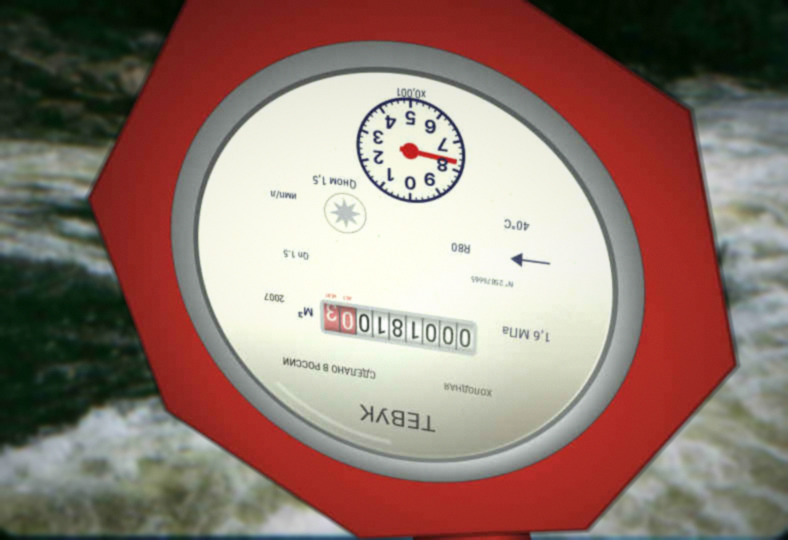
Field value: {"value": 1810.027, "unit": "m³"}
